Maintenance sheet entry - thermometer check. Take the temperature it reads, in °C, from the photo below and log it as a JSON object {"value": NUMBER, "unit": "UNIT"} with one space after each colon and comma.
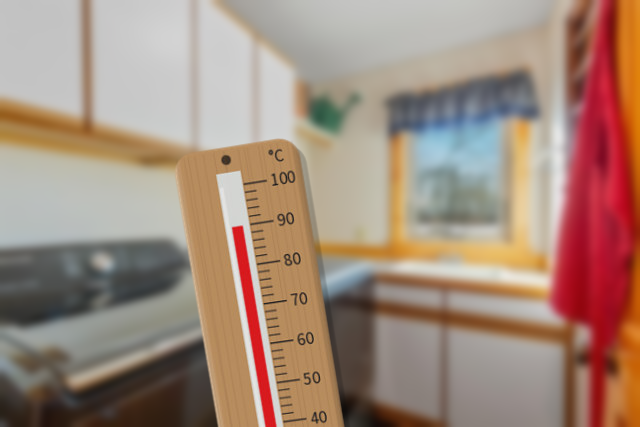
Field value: {"value": 90, "unit": "°C"}
